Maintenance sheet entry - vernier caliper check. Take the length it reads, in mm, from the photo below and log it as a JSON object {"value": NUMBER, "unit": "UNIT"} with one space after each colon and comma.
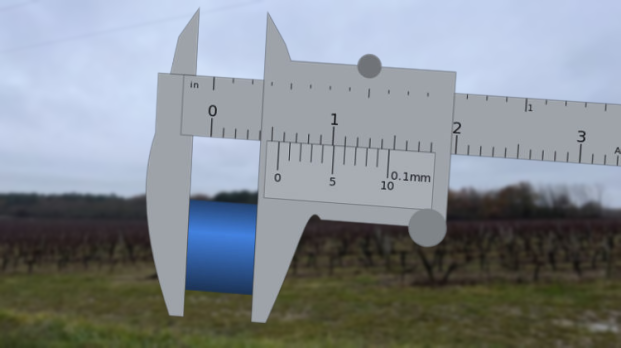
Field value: {"value": 5.6, "unit": "mm"}
